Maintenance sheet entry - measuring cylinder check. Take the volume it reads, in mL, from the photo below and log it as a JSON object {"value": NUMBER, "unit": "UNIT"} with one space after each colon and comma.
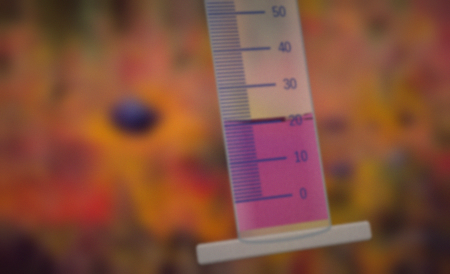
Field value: {"value": 20, "unit": "mL"}
